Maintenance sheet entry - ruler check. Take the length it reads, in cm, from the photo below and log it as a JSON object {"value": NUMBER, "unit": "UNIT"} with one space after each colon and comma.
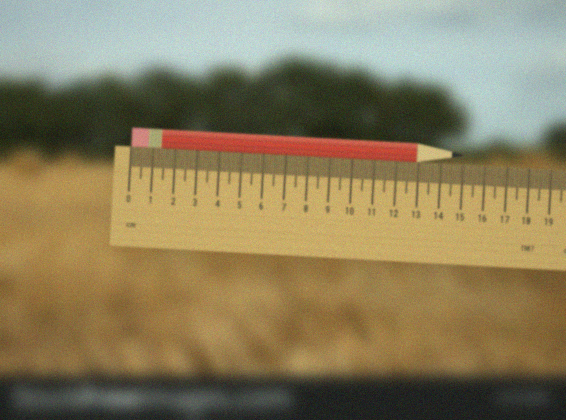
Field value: {"value": 15, "unit": "cm"}
